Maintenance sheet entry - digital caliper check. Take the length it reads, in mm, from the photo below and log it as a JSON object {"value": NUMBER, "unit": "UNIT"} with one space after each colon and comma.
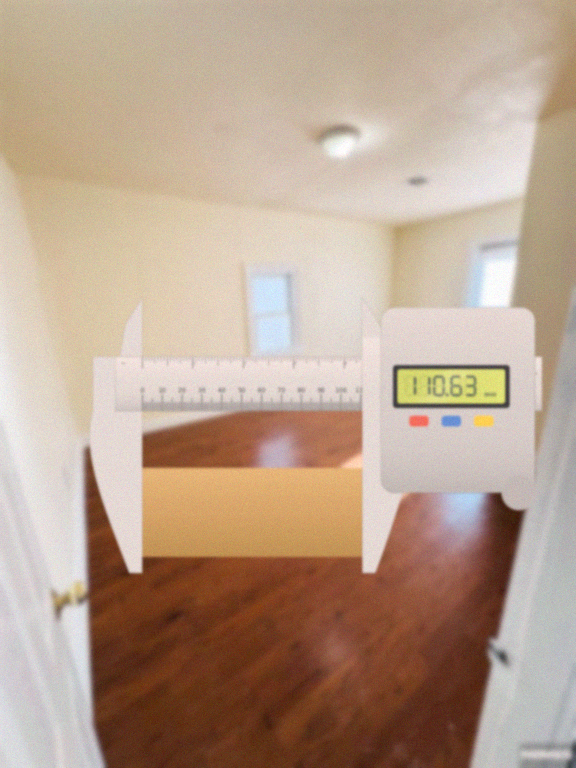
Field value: {"value": 110.63, "unit": "mm"}
